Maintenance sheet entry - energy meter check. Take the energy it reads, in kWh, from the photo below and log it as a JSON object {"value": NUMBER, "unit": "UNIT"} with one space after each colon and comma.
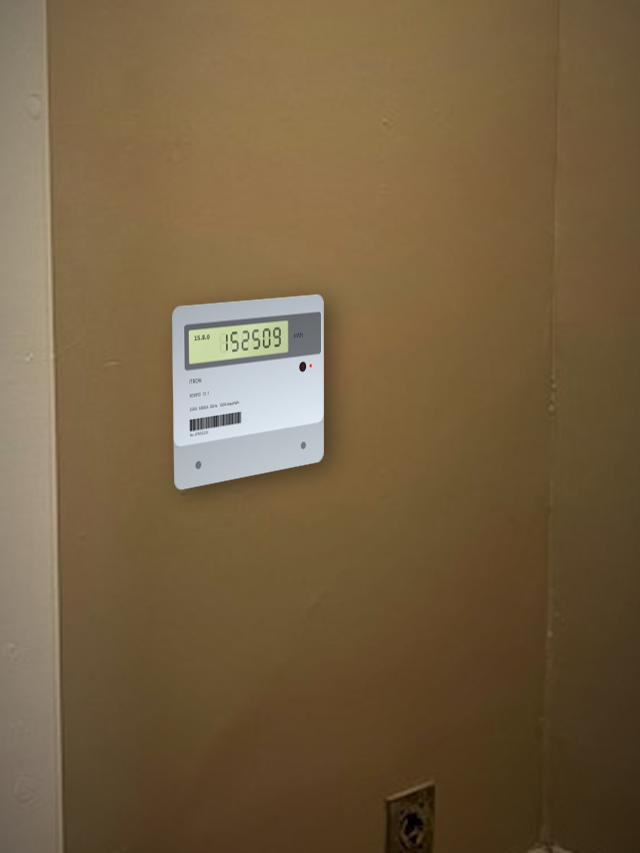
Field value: {"value": 152509, "unit": "kWh"}
